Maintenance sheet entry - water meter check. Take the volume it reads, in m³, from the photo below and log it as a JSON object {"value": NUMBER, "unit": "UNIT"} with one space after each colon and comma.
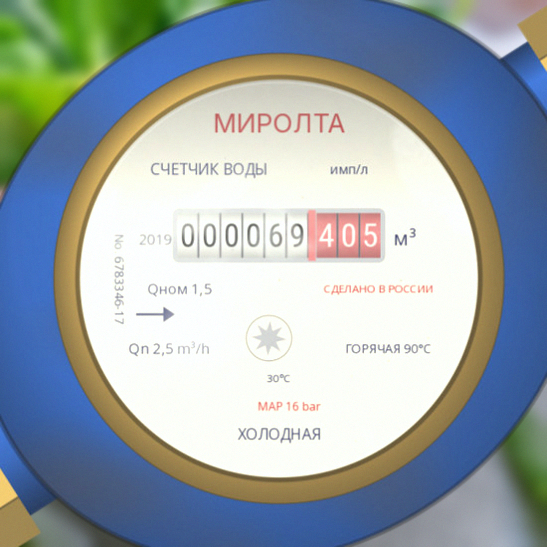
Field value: {"value": 69.405, "unit": "m³"}
